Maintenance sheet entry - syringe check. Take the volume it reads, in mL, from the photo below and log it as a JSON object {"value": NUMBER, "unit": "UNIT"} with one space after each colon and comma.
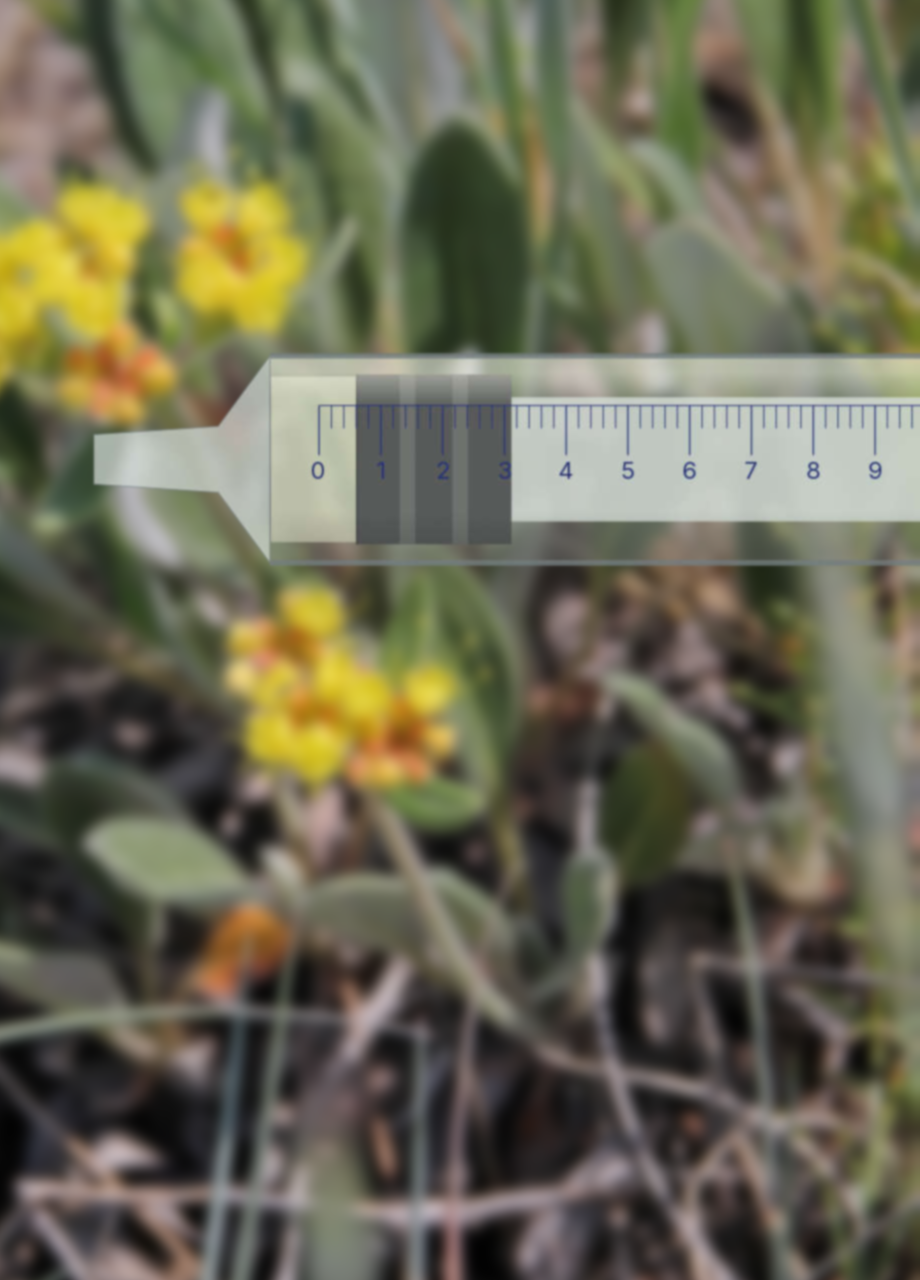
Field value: {"value": 0.6, "unit": "mL"}
